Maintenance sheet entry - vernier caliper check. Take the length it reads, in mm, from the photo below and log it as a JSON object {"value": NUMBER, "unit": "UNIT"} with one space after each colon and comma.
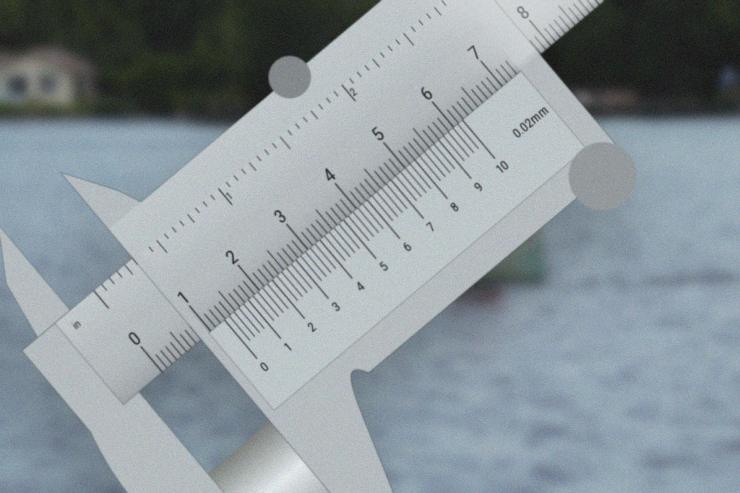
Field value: {"value": 12.8, "unit": "mm"}
